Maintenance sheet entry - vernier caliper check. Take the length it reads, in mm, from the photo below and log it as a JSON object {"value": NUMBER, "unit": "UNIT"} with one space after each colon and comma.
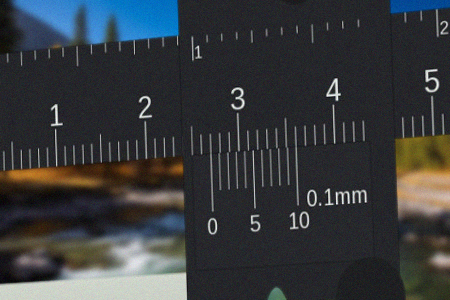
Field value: {"value": 27.0, "unit": "mm"}
